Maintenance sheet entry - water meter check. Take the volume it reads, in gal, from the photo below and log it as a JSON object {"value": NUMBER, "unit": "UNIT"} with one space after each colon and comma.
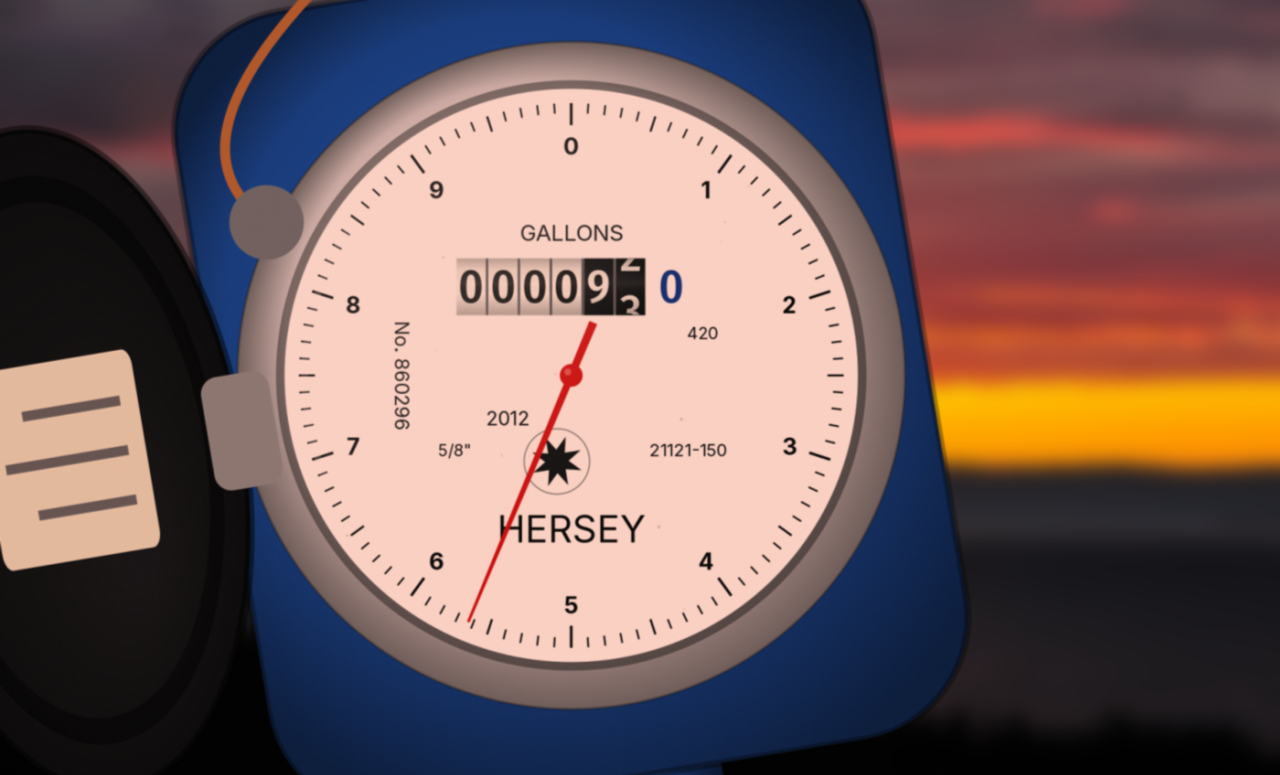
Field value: {"value": 925.6, "unit": "gal"}
